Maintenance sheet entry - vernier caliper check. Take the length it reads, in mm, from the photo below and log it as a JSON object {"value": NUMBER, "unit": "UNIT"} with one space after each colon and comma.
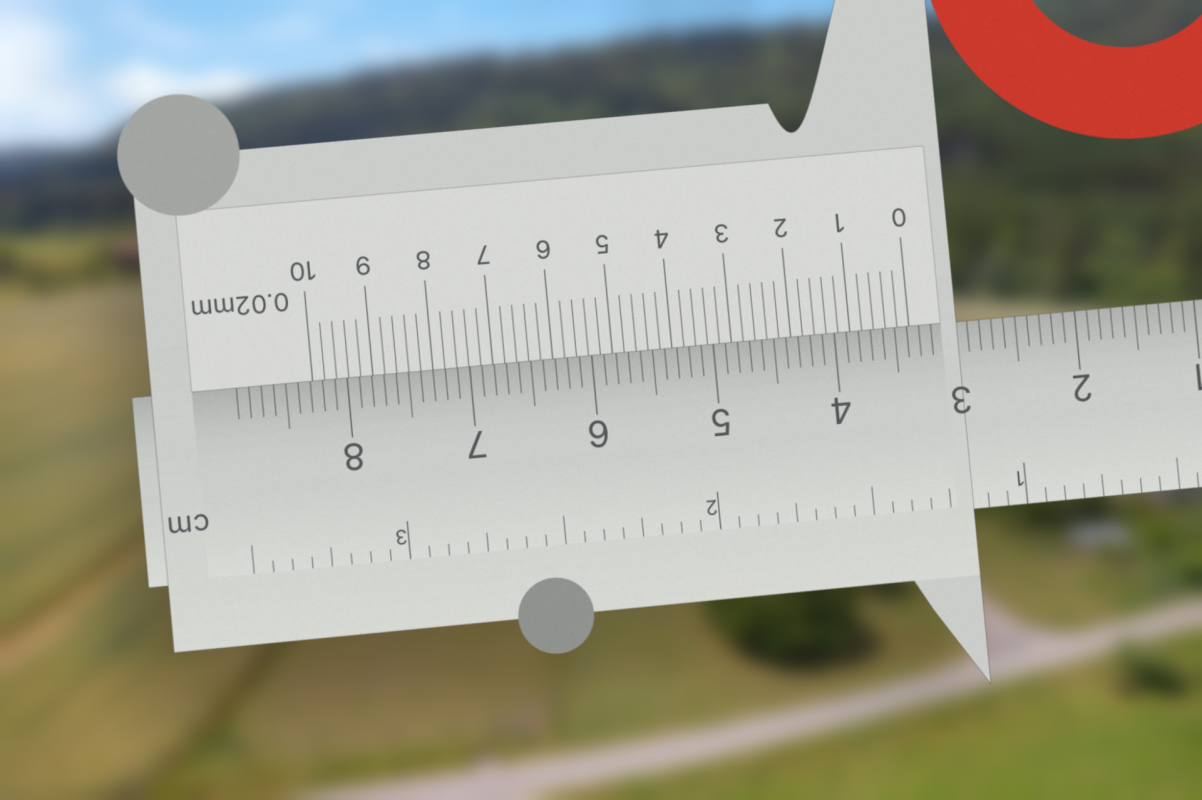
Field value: {"value": 33.8, "unit": "mm"}
